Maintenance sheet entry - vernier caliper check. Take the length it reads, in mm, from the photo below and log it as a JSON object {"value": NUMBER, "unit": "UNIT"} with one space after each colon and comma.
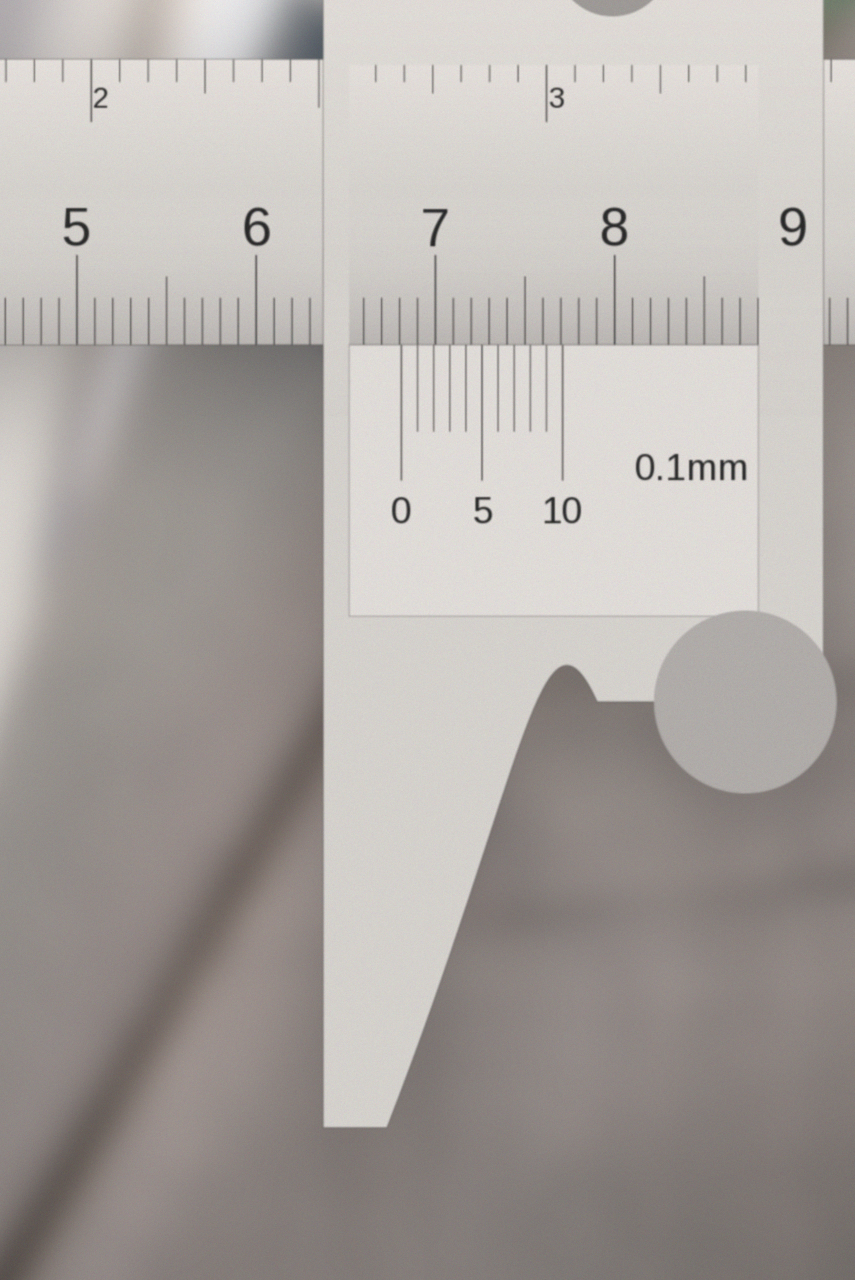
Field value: {"value": 68.1, "unit": "mm"}
